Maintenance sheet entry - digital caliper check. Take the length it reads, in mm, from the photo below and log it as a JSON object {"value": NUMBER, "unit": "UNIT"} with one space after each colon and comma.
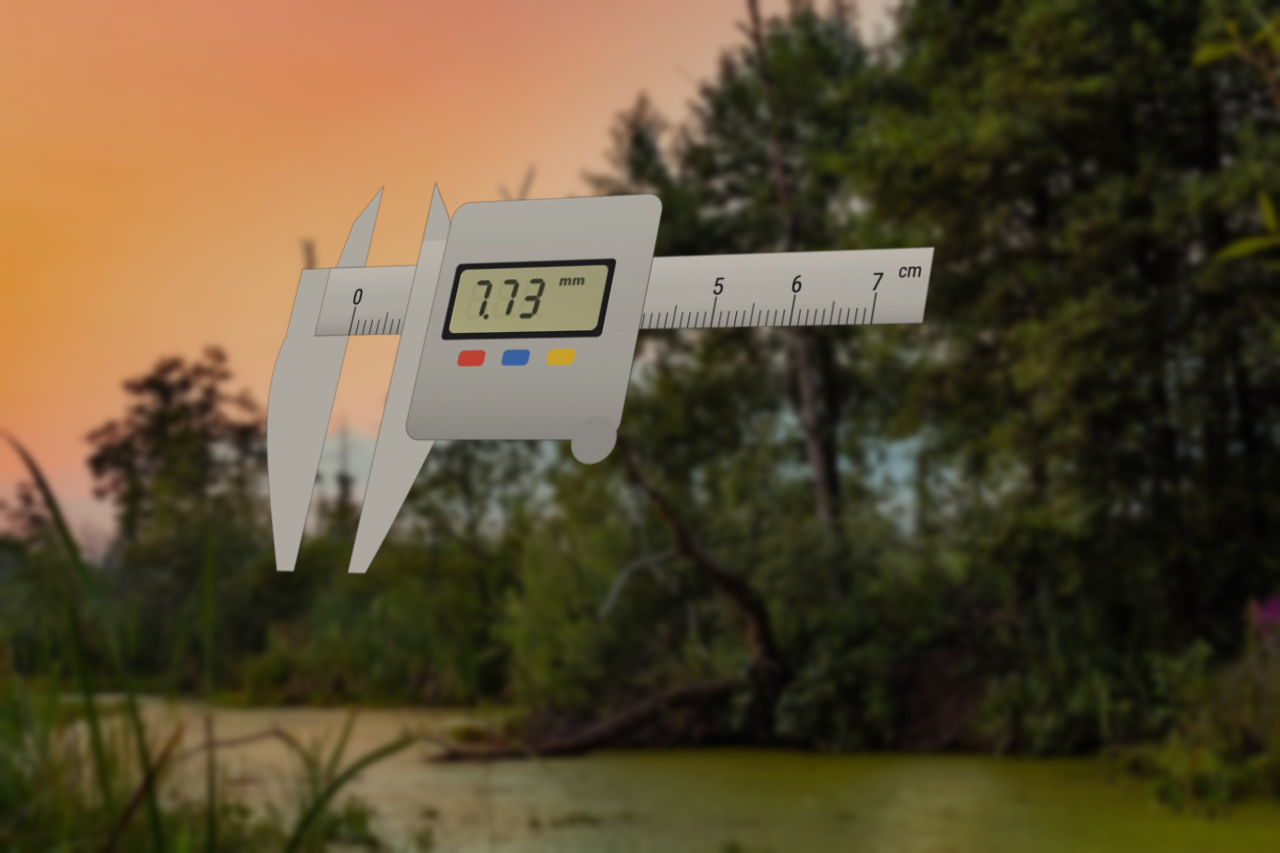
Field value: {"value": 7.73, "unit": "mm"}
